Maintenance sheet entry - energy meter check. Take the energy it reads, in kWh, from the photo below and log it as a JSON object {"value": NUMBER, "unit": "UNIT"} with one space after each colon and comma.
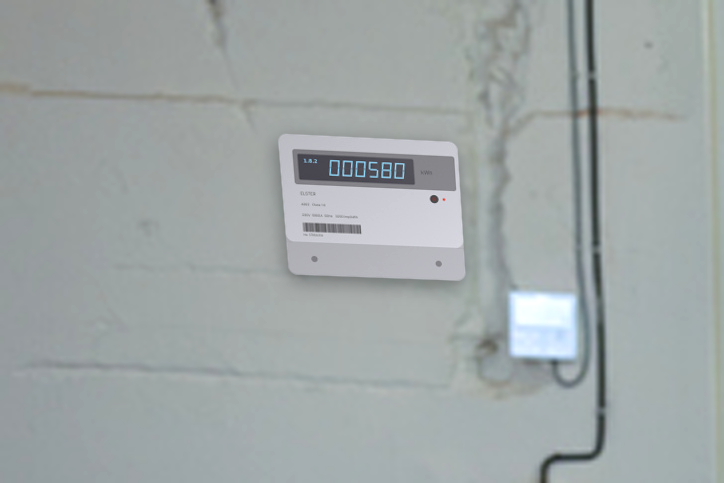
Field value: {"value": 580, "unit": "kWh"}
